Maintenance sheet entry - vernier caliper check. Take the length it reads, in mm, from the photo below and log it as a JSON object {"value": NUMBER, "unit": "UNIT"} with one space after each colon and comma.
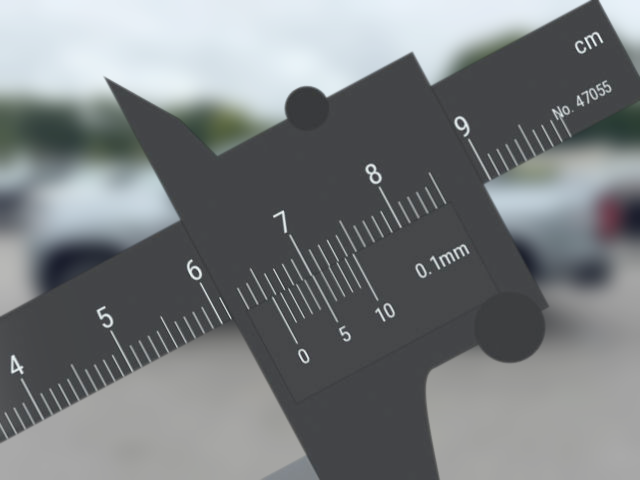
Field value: {"value": 65.6, "unit": "mm"}
